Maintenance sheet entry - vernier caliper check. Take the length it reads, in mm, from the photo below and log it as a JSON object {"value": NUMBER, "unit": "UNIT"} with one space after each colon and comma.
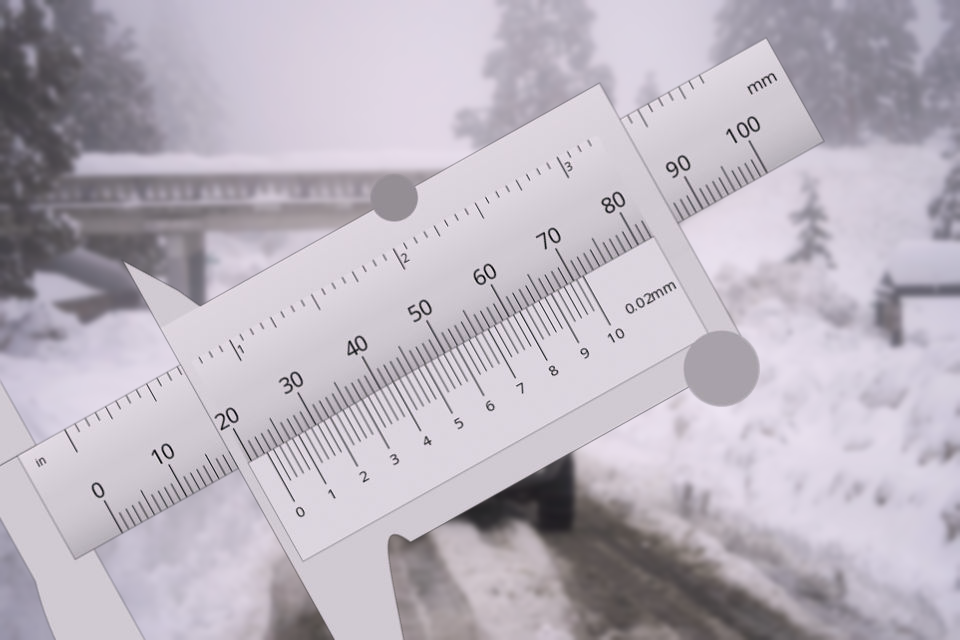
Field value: {"value": 22.4, "unit": "mm"}
